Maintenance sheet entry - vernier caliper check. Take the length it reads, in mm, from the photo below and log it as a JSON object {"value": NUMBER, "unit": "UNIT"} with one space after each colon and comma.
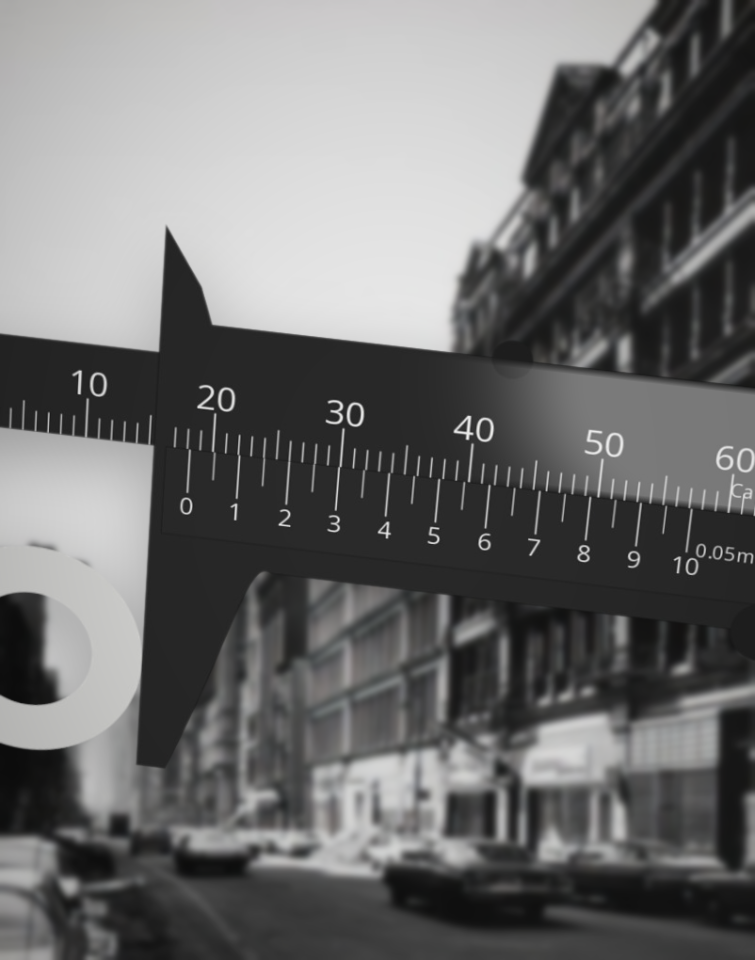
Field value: {"value": 18.2, "unit": "mm"}
